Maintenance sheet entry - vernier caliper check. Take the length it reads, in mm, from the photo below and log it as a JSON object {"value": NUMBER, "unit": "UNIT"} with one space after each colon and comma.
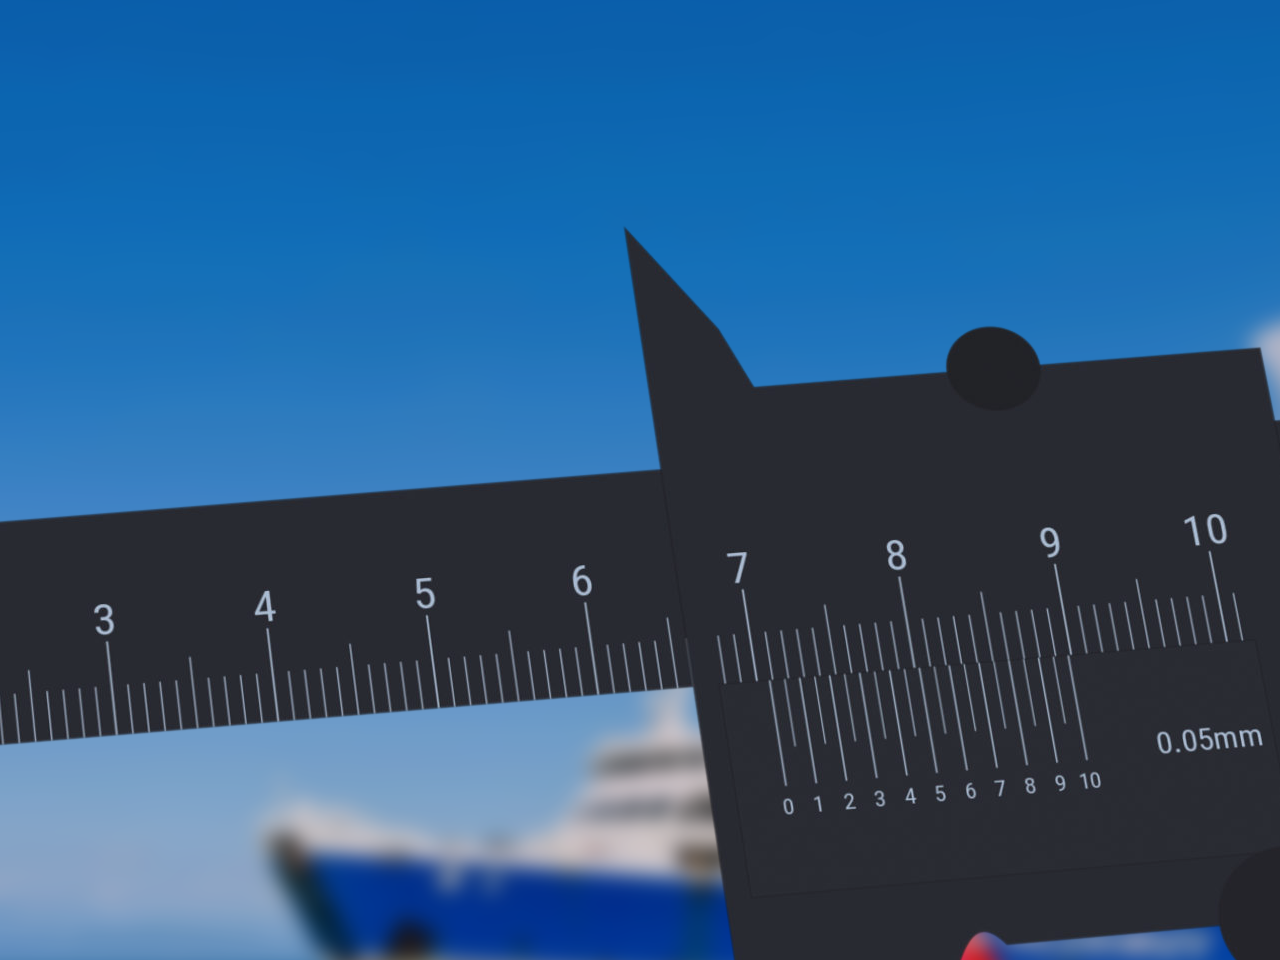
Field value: {"value": 70.8, "unit": "mm"}
